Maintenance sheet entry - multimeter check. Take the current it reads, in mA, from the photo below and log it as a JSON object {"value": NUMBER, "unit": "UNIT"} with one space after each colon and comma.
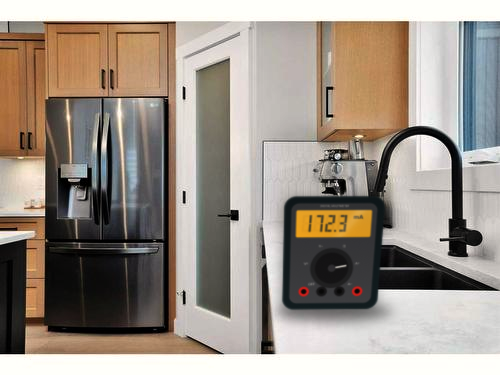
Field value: {"value": 172.3, "unit": "mA"}
